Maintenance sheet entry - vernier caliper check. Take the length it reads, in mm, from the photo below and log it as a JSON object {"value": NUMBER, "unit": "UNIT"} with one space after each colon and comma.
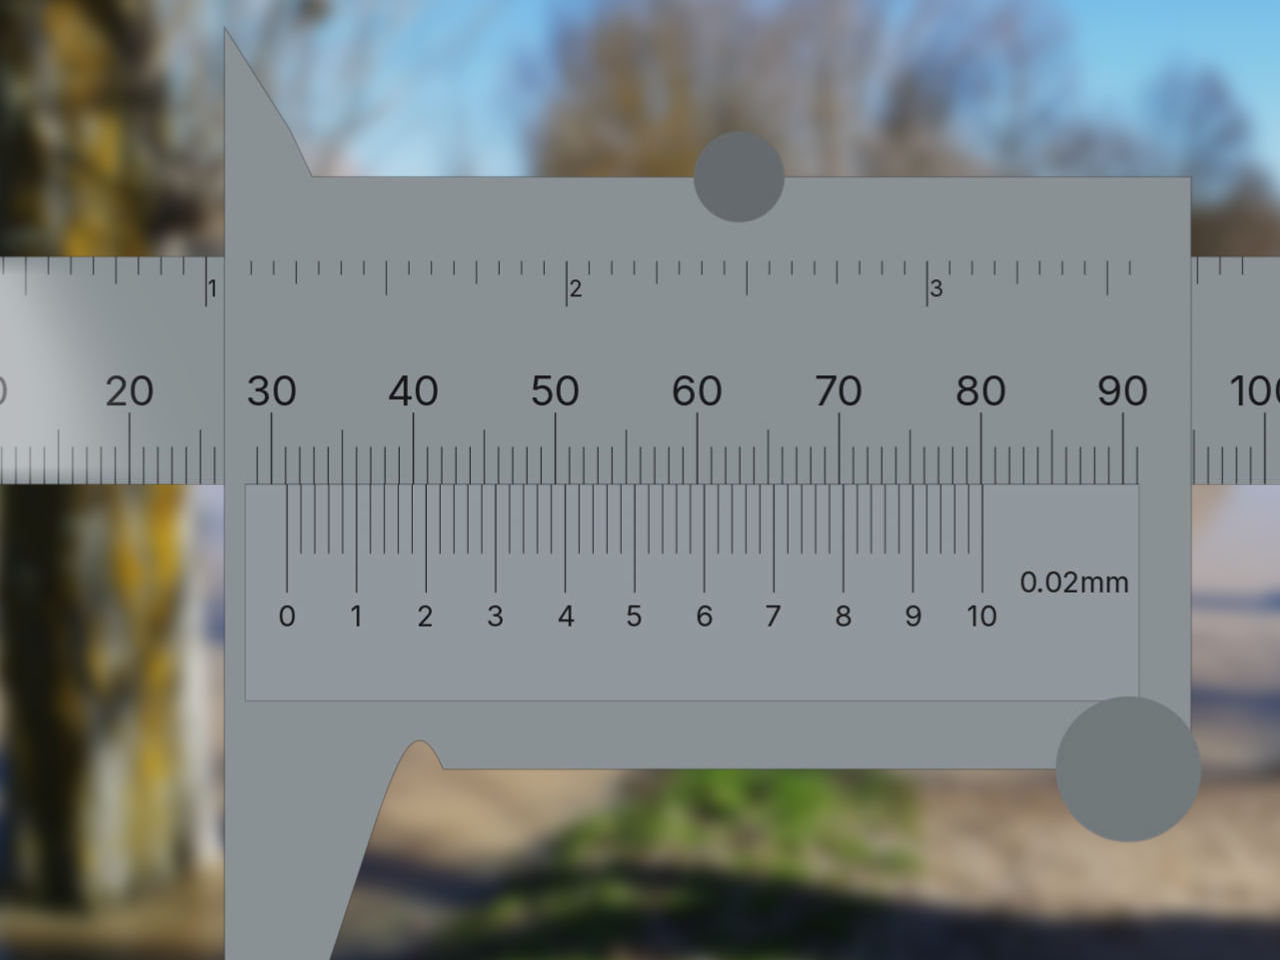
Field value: {"value": 31.1, "unit": "mm"}
